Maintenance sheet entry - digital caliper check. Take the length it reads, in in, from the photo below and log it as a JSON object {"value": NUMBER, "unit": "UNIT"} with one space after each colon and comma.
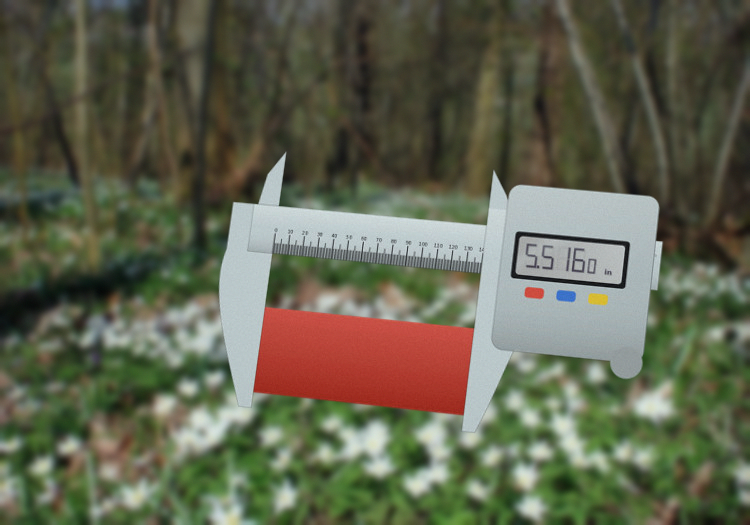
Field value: {"value": 5.5160, "unit": "in"}
